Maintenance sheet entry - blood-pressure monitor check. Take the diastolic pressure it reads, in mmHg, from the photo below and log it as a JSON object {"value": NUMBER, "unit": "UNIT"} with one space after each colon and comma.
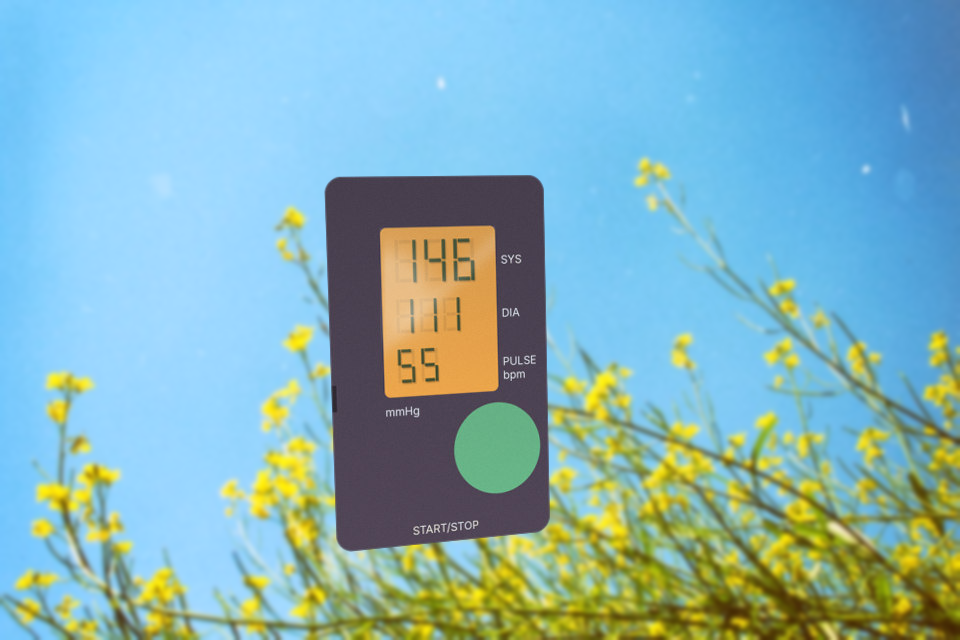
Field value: {"value": 111, "unit": "mmHg"}
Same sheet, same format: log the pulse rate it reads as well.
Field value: {"value": 55, "unit": "bpm"}
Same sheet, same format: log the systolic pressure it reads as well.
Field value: {"value": 146, "unit": "mmHg"}
